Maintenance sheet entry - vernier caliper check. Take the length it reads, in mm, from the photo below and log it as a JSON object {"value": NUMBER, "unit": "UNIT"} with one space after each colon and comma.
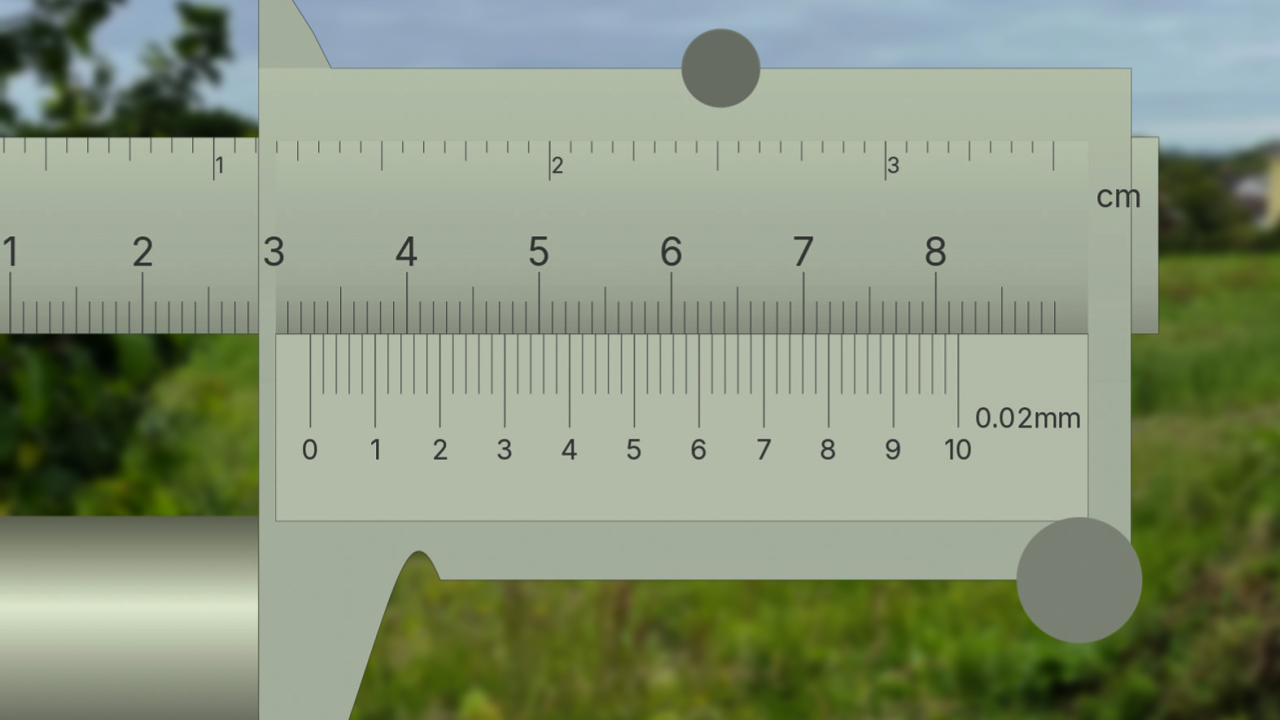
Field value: {"value": 32.7, "unit": "mm"}
